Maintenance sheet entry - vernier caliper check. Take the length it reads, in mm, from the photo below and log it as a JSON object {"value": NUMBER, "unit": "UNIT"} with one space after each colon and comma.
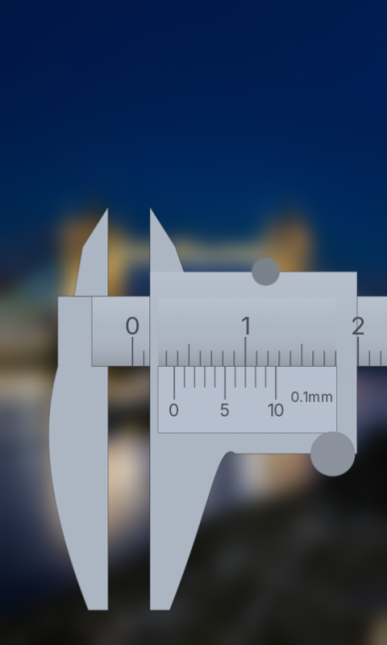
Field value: {"value": 3.7, "unit": "mm"}
